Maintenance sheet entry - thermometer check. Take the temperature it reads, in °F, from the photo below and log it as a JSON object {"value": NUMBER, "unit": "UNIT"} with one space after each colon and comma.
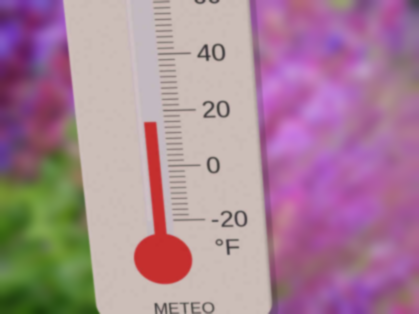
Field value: {"value": 16, "unit": "°F"}
